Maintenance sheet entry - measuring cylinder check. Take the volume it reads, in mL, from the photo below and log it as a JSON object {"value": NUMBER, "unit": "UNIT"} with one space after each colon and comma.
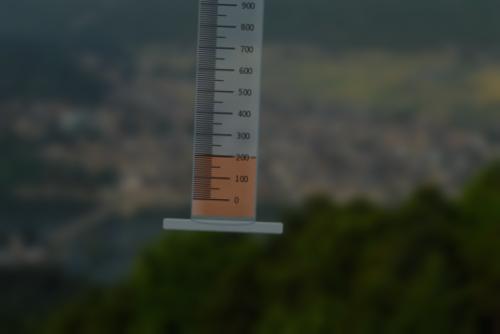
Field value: {"value": 200, "unit": "mL"}
